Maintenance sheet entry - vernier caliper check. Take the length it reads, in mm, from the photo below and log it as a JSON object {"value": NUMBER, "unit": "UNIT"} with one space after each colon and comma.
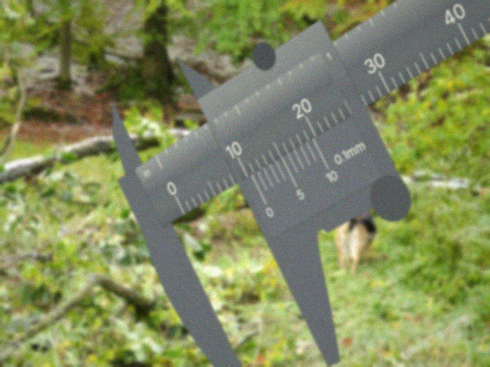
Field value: {"value": 10.6, "unit": "mm"}
